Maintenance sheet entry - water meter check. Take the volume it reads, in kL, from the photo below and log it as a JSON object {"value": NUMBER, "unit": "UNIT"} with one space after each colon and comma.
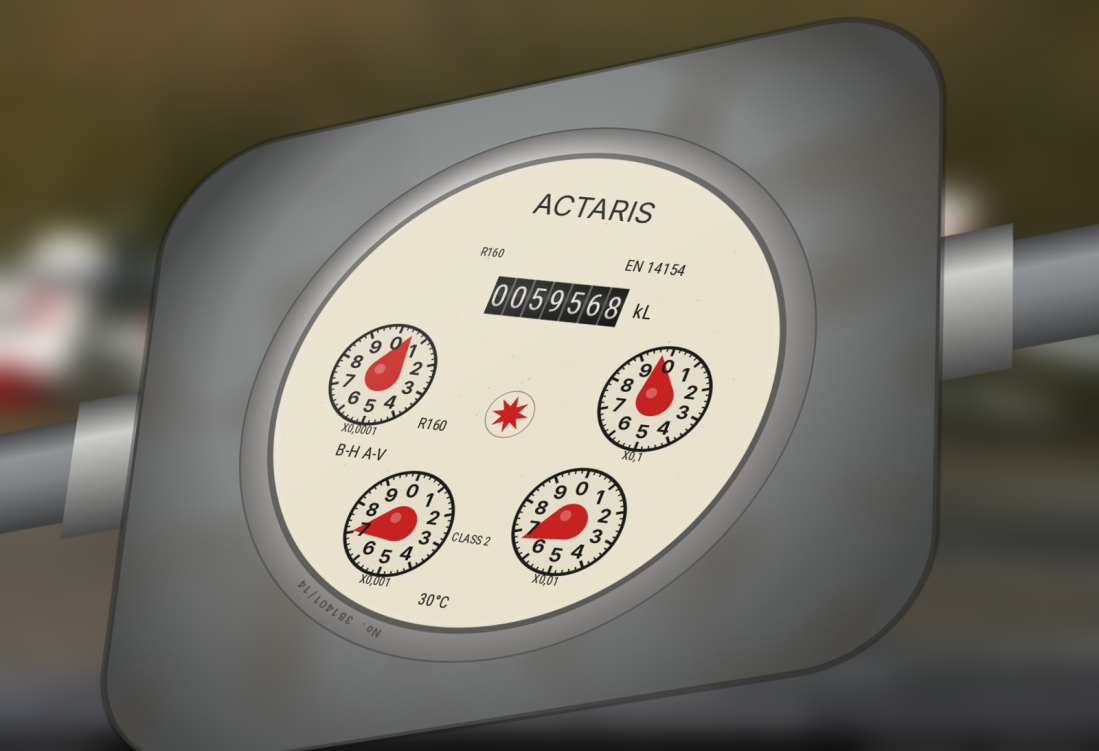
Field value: {"value": 59567.9670, "unit": "kL"}
